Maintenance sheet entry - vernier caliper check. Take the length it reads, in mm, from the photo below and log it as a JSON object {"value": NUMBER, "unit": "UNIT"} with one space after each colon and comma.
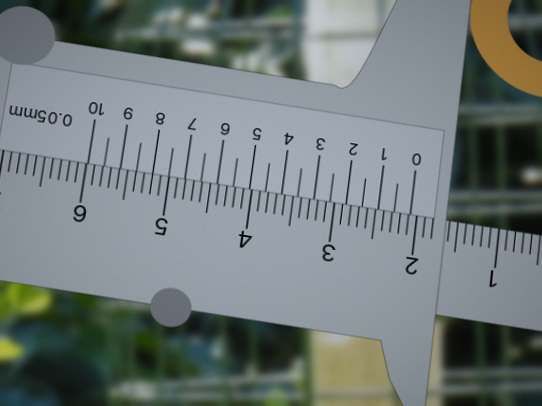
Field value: {"value": 20.8, "unit": "mm"}
